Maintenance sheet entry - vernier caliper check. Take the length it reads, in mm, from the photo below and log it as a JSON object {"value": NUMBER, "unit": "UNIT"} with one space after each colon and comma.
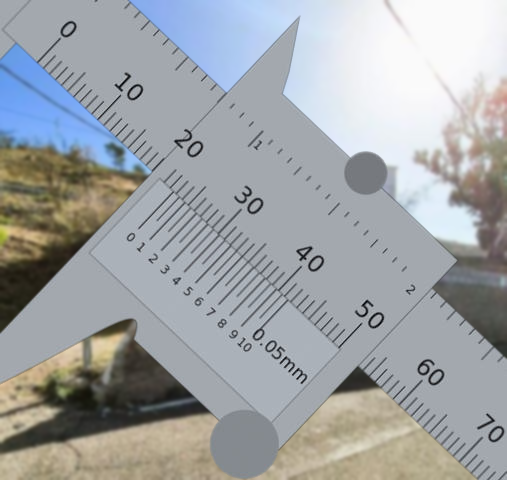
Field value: {"value": 22.6, "unit": "mm"}
